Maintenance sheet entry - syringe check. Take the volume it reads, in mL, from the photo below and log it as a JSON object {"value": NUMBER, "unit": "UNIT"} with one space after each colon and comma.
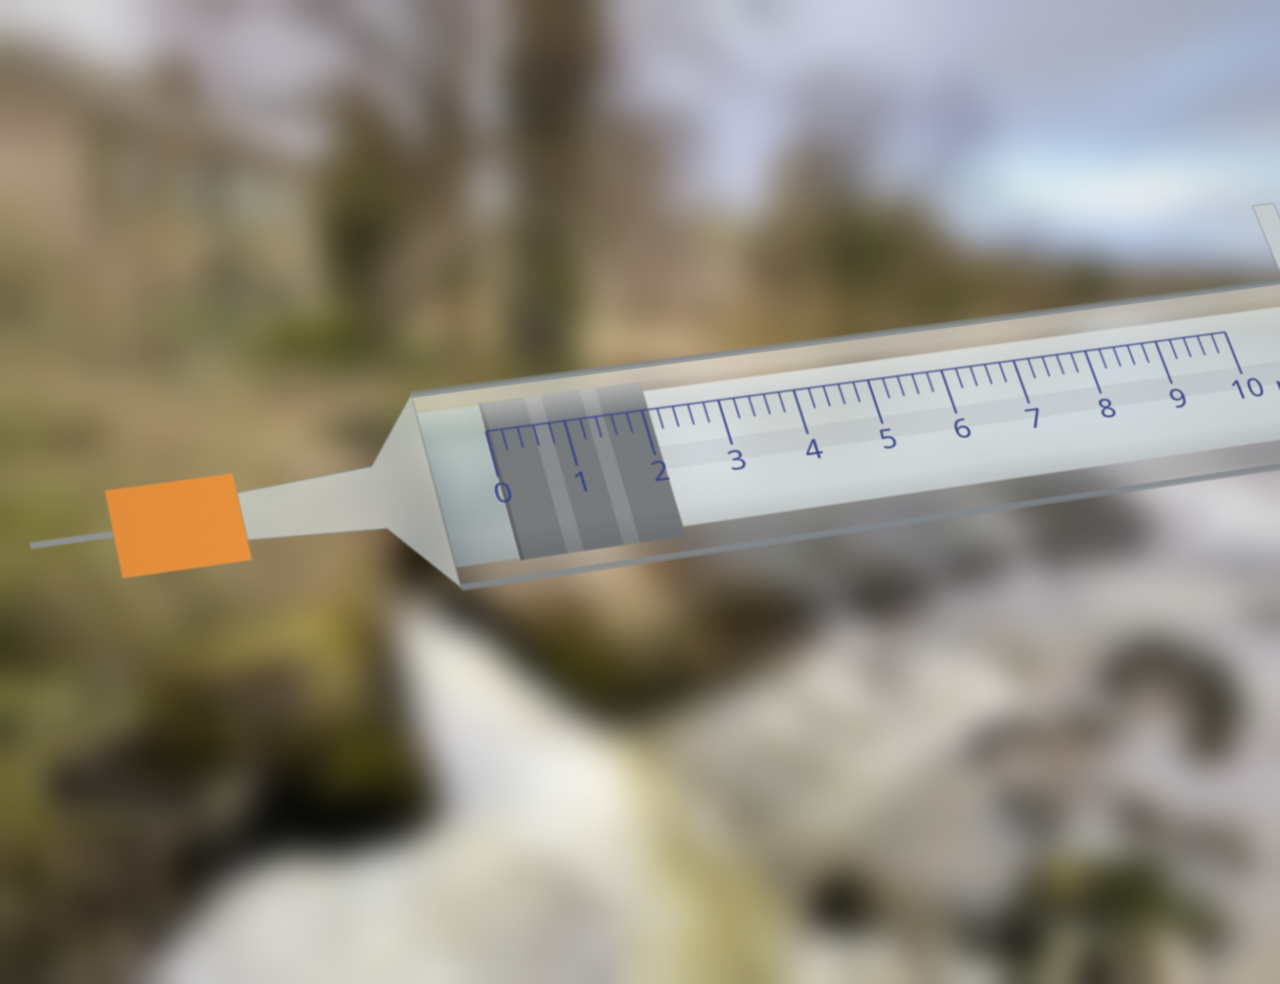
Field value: {"value": 0, "unit": "mL"}
